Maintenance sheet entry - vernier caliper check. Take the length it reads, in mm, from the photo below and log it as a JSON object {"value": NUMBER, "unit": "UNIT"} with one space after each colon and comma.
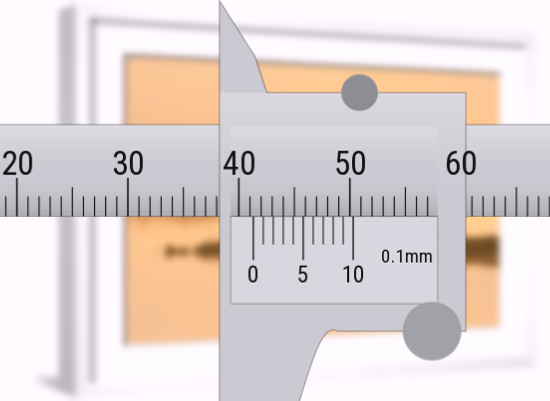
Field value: {"value": 41.3, "unit": "mm"}
